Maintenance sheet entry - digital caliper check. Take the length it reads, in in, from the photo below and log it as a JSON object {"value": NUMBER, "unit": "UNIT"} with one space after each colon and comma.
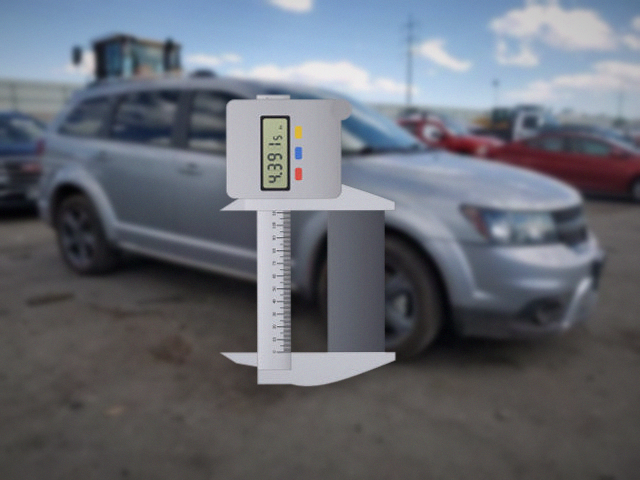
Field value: {"value": 4.3915, "unit": "in"}
